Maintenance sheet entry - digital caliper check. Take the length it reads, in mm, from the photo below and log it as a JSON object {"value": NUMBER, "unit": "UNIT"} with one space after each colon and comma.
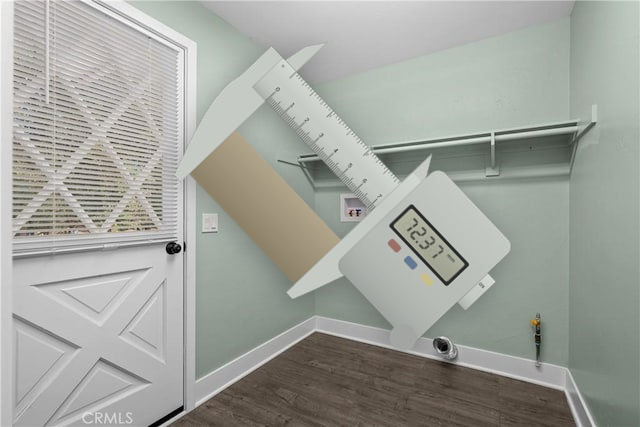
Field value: {"value": 72.37, "unit": "mm"}
